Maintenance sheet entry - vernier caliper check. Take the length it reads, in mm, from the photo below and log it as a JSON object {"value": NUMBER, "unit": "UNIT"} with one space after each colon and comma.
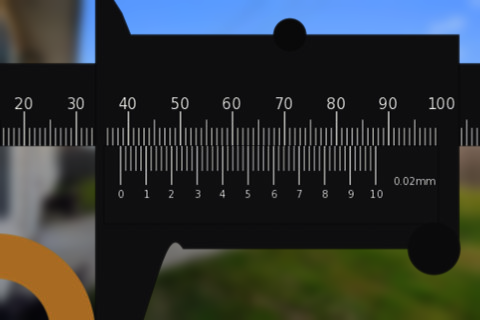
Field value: {"value": 38.5, "unit": "mm"}
